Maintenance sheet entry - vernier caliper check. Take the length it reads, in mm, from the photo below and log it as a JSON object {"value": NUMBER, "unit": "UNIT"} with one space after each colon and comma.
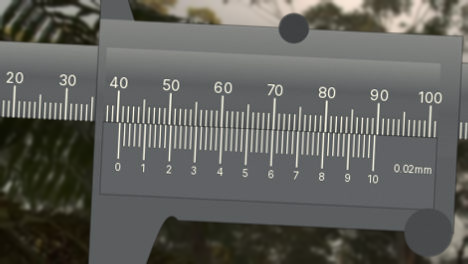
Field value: {"value": 40.5, "unit": "mm"}
